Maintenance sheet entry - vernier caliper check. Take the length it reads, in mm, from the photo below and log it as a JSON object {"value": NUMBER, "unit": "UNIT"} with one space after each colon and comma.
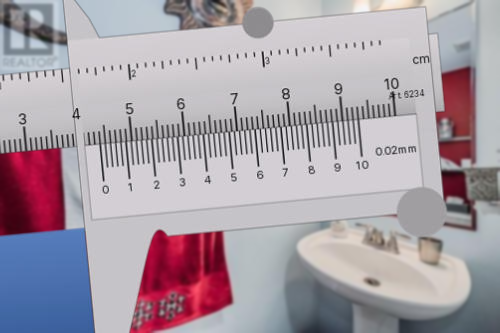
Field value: {"value": 44.0, "unit": "mm"}
